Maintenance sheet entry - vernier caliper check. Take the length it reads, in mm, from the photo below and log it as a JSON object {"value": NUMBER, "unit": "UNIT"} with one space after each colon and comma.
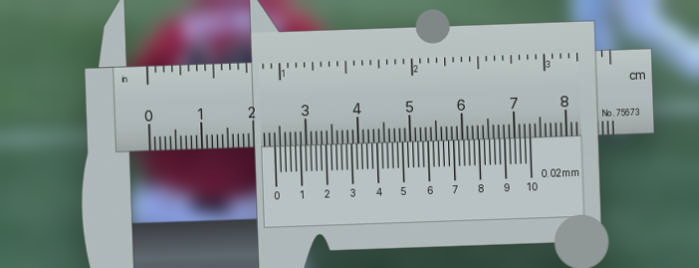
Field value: {"value": 24.0, "unit": "mm"}
